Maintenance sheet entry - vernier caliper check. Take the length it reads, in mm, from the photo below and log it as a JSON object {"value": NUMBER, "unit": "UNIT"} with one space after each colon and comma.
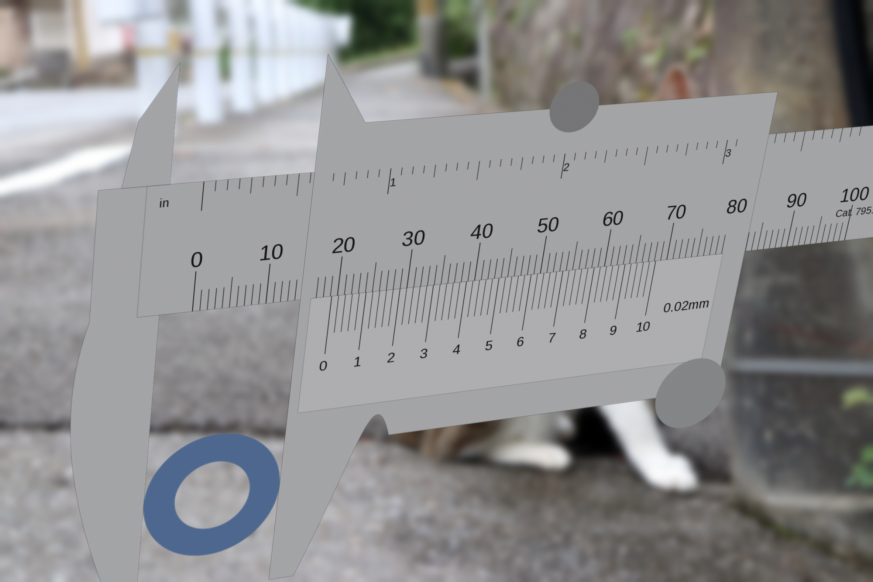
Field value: {"value": 19.2, "unit": "mm"}
